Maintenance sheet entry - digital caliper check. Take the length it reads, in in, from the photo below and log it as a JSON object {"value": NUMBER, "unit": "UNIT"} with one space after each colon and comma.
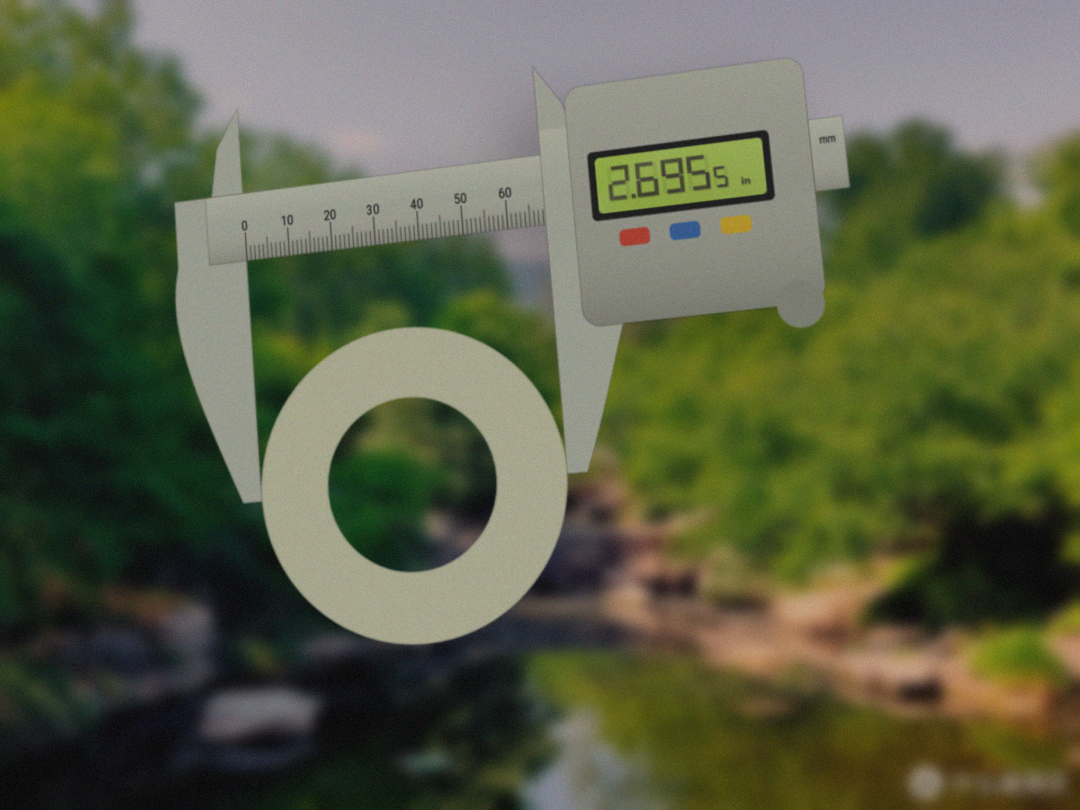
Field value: {"value": 2.6955, "unit": "in"}
